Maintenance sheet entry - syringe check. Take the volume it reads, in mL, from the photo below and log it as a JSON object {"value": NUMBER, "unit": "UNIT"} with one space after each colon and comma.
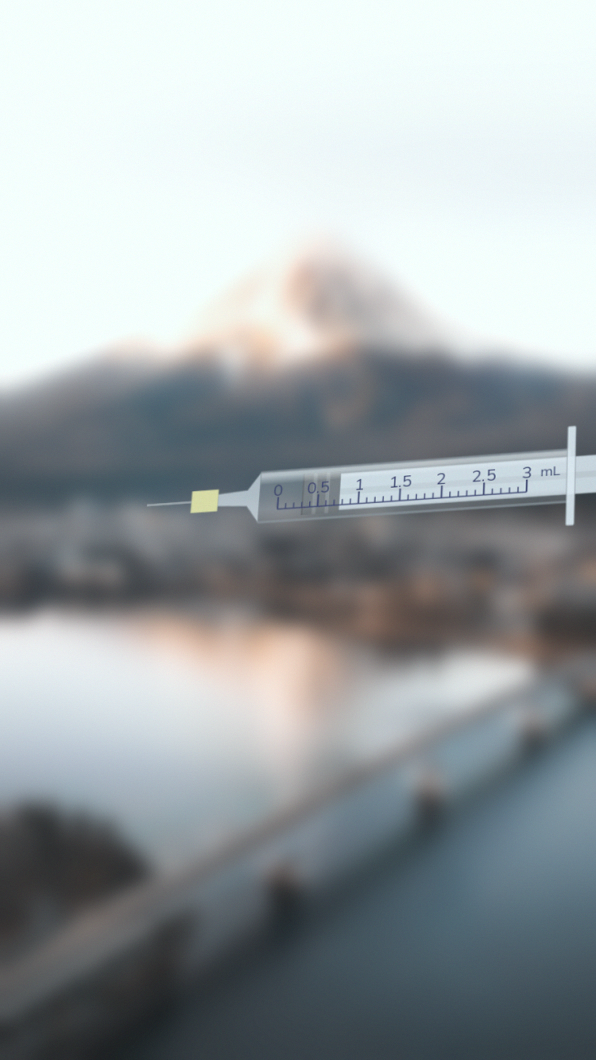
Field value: {"value": 0.3, "unit": "mL"}
